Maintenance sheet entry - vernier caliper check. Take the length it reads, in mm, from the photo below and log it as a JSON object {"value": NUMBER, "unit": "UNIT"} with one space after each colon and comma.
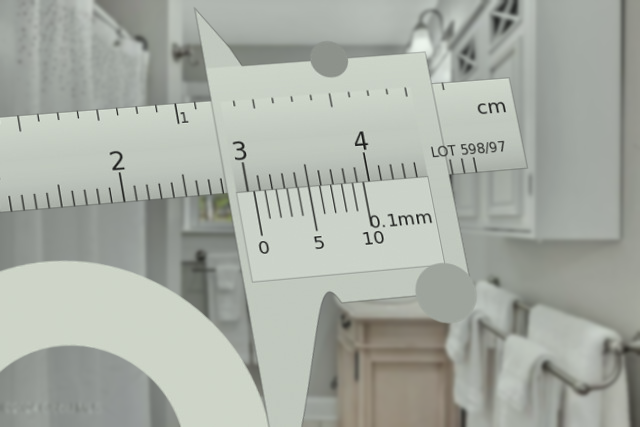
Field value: {"value": 30.5, "unit": "mm"}
